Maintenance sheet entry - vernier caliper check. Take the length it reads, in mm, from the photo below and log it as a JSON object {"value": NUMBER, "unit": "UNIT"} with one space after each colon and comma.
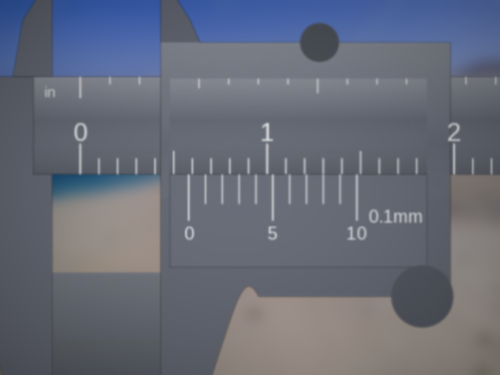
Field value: {"value": 5.8, "unit": "mm"}
